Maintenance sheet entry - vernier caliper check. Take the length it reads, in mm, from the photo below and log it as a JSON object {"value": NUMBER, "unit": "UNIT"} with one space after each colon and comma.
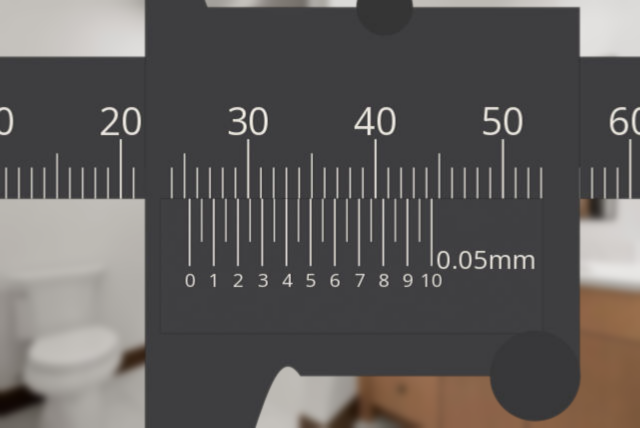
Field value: {"value": 25.4, "unit": "mm"}
